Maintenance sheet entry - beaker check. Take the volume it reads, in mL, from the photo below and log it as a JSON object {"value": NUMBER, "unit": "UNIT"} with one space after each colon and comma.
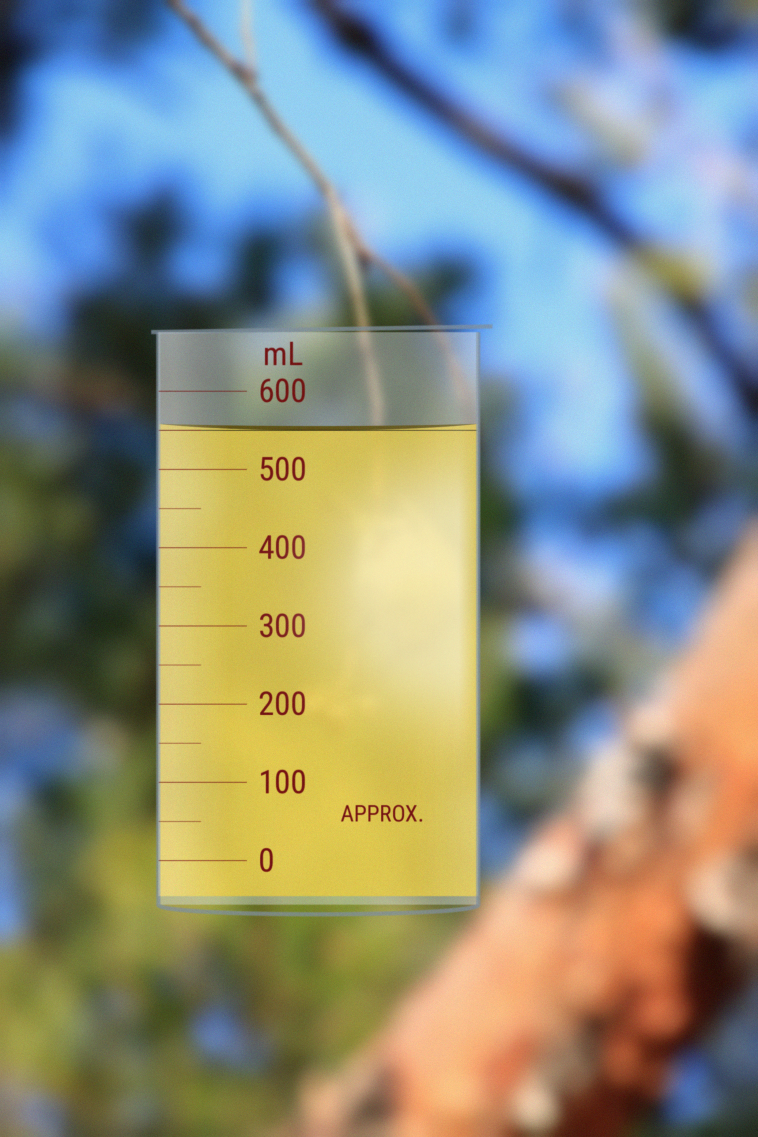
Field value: {"value": 550, "unit": "mL"}
